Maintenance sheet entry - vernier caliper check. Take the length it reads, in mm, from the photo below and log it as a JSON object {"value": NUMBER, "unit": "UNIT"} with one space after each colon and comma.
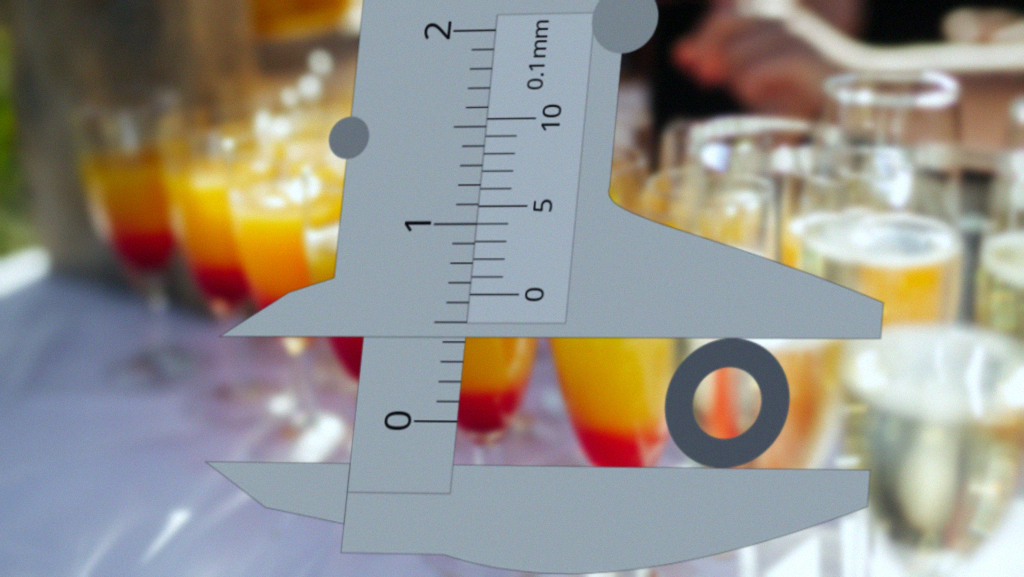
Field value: {"value": 6.4, "unit": "mm"}
